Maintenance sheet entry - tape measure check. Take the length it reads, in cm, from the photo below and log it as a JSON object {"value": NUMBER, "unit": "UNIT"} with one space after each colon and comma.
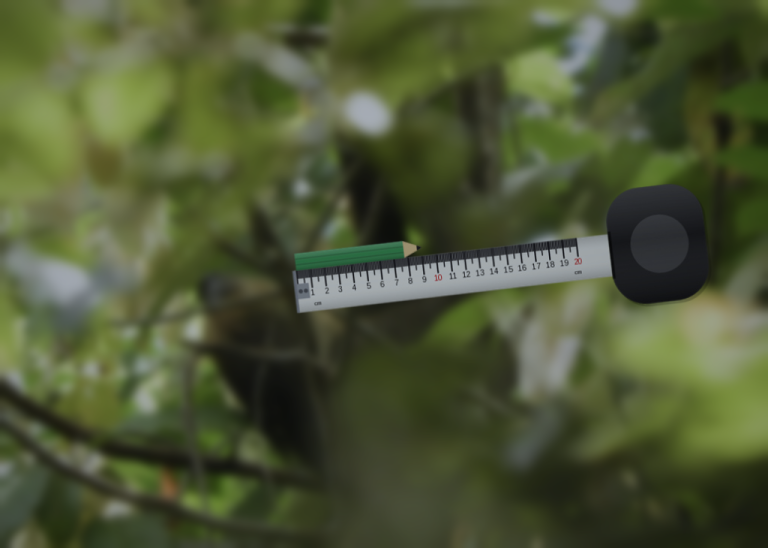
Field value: {"value": 9, "unit": "cm"}
